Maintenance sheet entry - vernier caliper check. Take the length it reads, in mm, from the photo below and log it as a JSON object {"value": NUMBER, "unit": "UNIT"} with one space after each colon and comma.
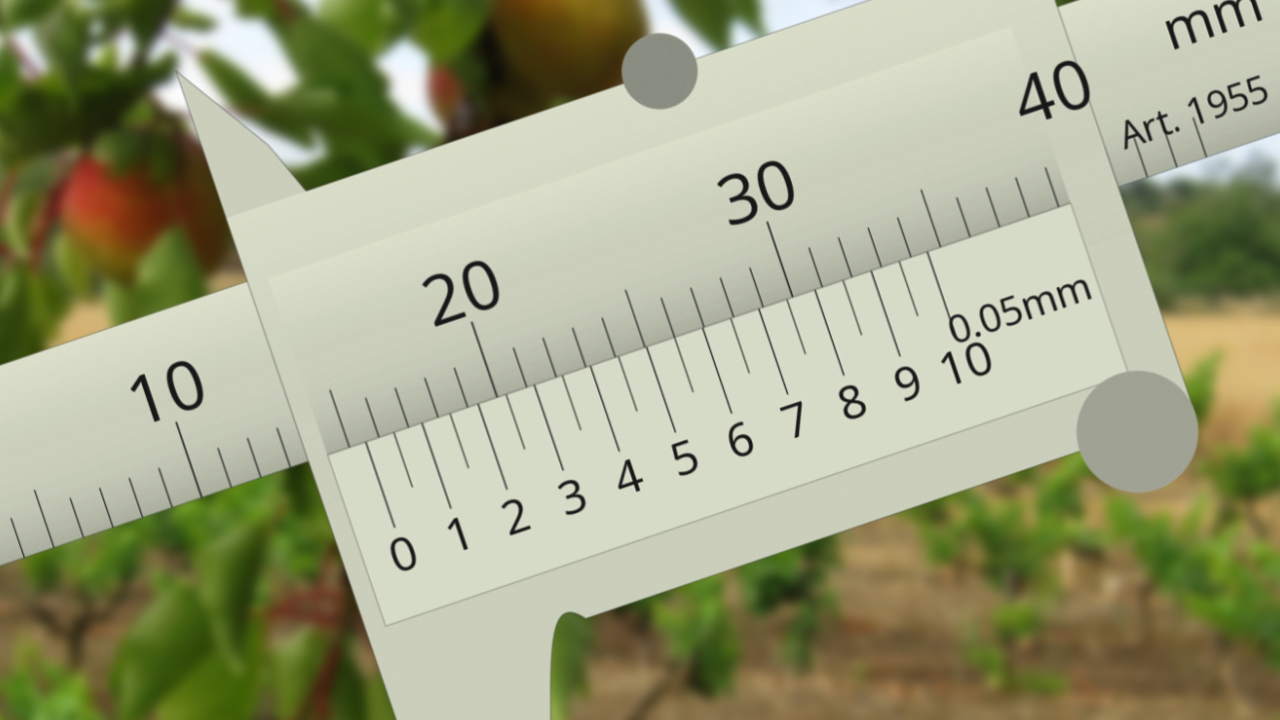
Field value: {"value": 15.55, "unit": "mm"}
